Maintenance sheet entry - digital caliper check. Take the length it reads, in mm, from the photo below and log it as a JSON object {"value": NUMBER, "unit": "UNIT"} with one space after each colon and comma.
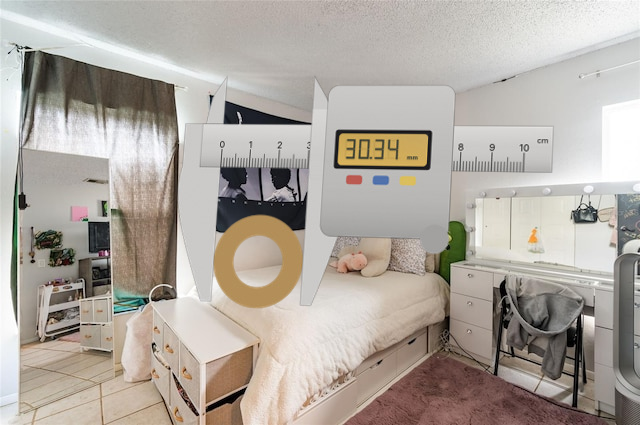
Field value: {"value": 30.34, "unit": "mm"}
